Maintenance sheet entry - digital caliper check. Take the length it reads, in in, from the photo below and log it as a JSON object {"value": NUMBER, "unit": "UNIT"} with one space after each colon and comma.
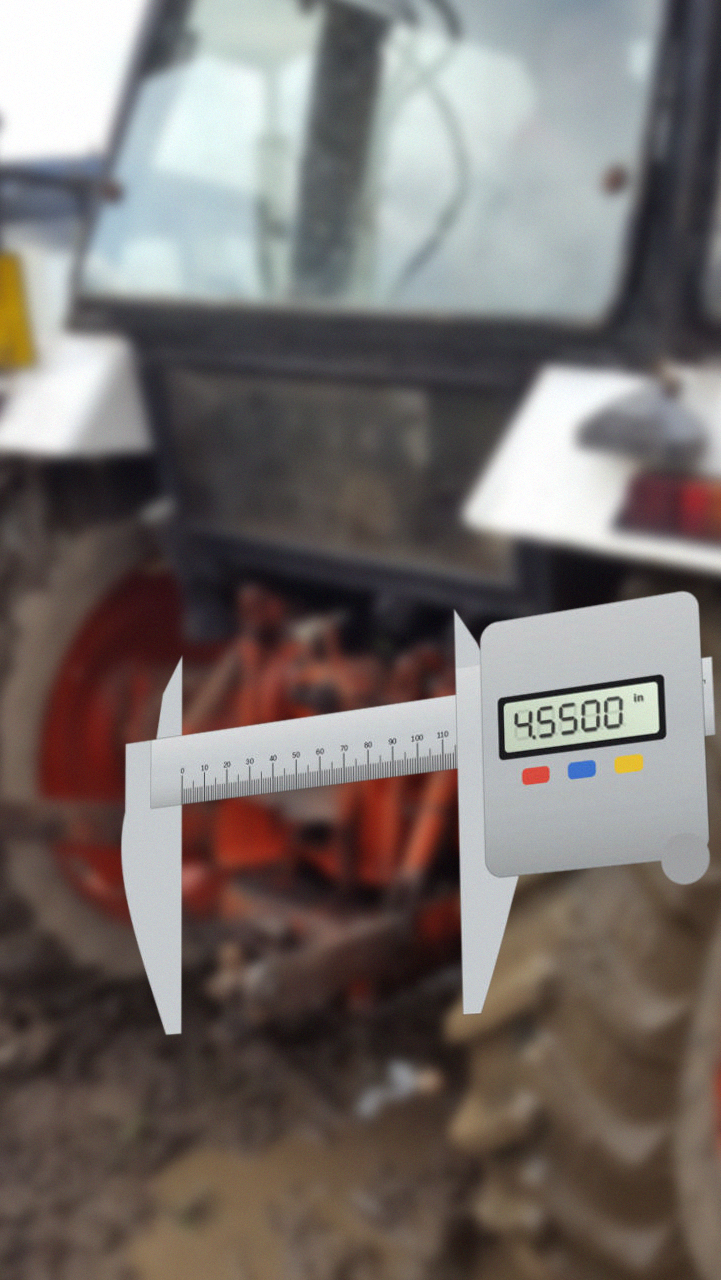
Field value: {"value": 4.5500, "unit": "in"}
